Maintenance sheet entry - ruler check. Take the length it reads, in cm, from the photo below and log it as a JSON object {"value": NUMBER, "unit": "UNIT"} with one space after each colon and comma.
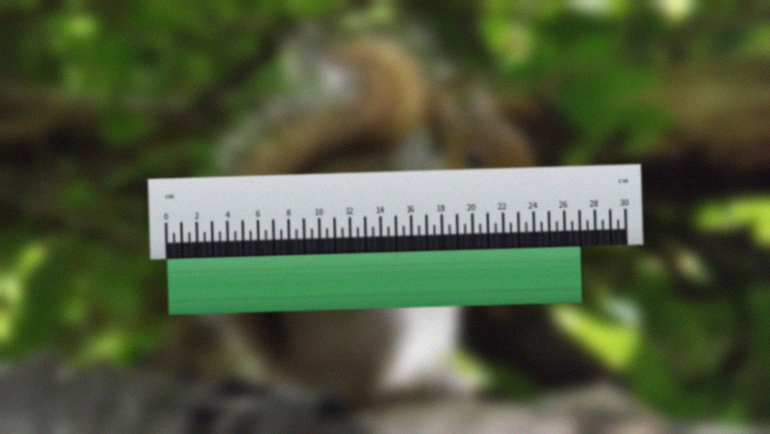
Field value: {"value": 27, "unit": "cm"}
